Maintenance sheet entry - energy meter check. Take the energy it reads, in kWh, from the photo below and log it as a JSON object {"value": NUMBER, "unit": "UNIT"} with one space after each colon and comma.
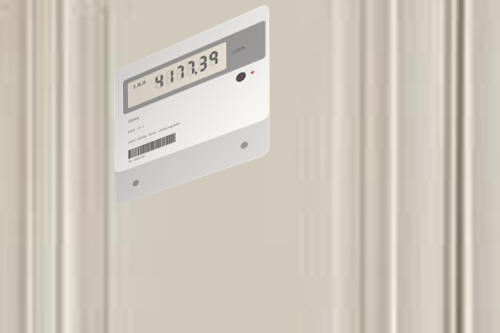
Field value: {"value": 4177.39, "unit": "kWh"}
